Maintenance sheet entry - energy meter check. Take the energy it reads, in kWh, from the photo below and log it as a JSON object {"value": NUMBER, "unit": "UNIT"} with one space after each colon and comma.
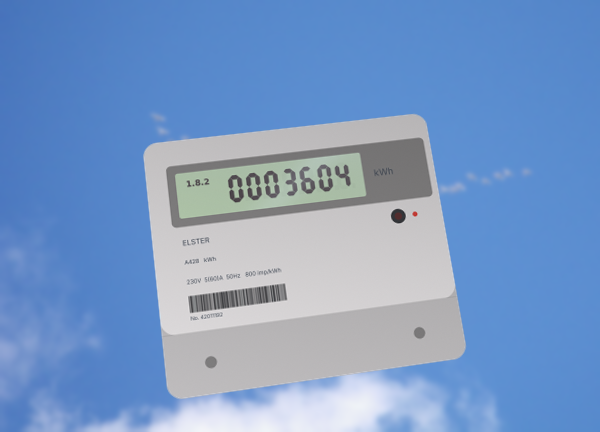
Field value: {"value": 3604, "unit": "kWh"}
